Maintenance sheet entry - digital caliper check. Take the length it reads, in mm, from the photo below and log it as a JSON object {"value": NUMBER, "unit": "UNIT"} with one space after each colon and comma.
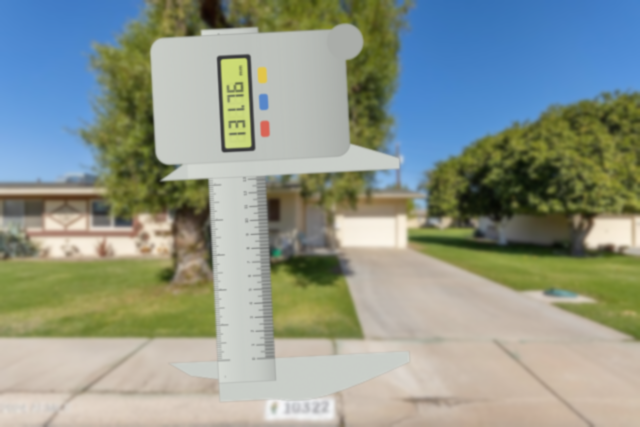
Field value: {"value": 131.76, "unit": "mm"}
